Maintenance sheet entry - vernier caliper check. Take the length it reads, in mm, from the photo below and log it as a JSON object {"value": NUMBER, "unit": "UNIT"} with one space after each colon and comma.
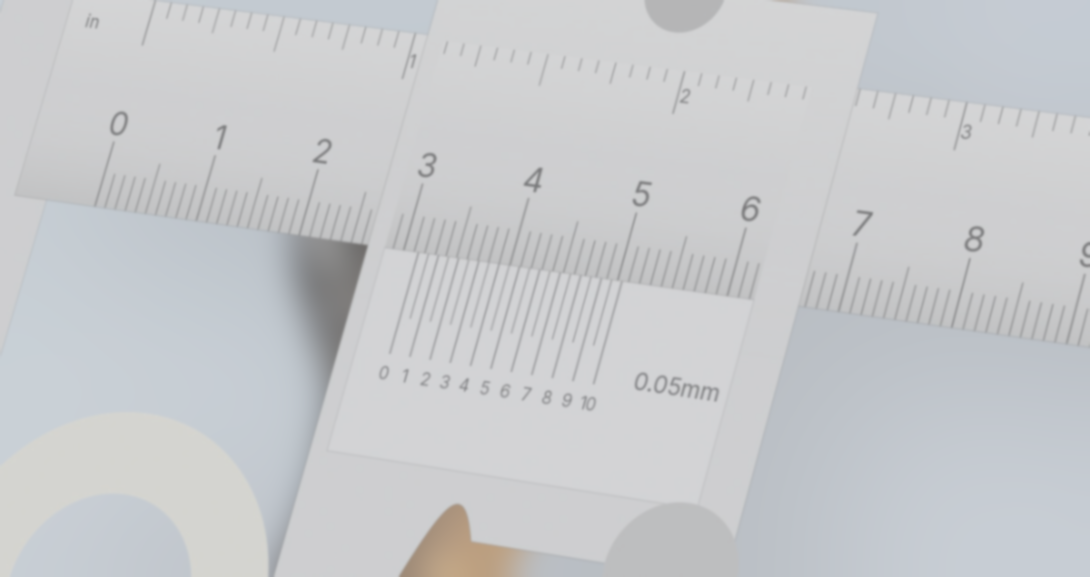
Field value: {"value": 31.4, "unit": "mm"}
